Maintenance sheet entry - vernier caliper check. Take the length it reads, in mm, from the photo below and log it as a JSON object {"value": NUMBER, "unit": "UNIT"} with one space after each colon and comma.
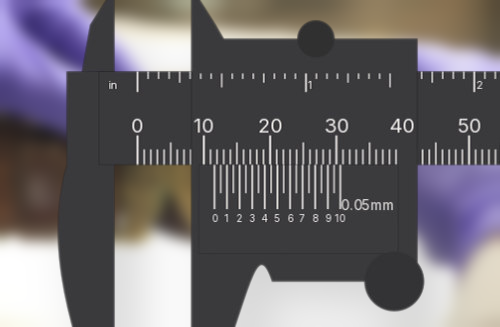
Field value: {"value": 11.6, "unit": "mm"}
